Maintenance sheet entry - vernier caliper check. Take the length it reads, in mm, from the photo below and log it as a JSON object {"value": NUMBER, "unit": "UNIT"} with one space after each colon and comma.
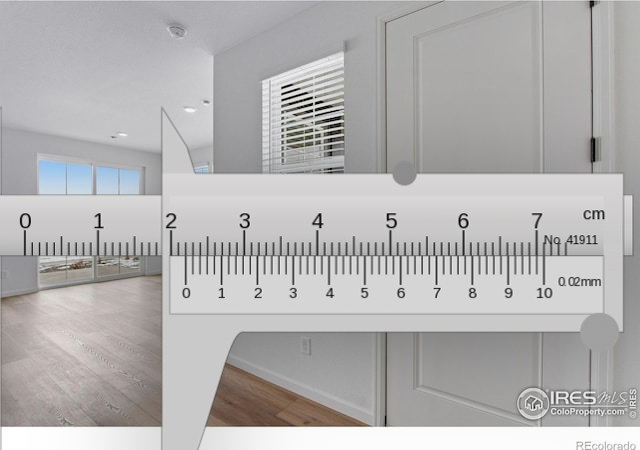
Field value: {"value": 22.0, "unit": "mm"}
